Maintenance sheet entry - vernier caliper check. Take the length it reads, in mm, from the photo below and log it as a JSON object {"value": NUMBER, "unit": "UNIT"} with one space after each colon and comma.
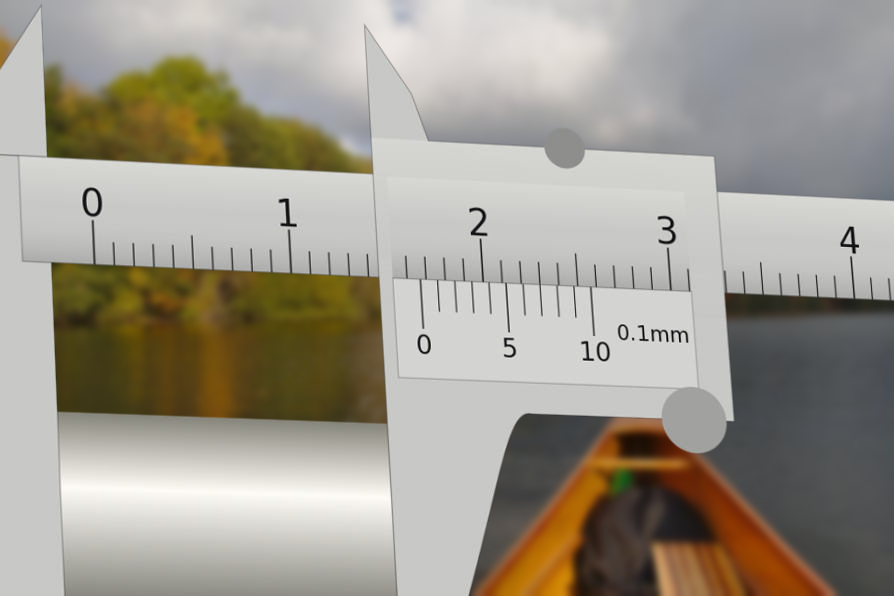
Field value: {"value": 16.7, "unit": "mm"}
